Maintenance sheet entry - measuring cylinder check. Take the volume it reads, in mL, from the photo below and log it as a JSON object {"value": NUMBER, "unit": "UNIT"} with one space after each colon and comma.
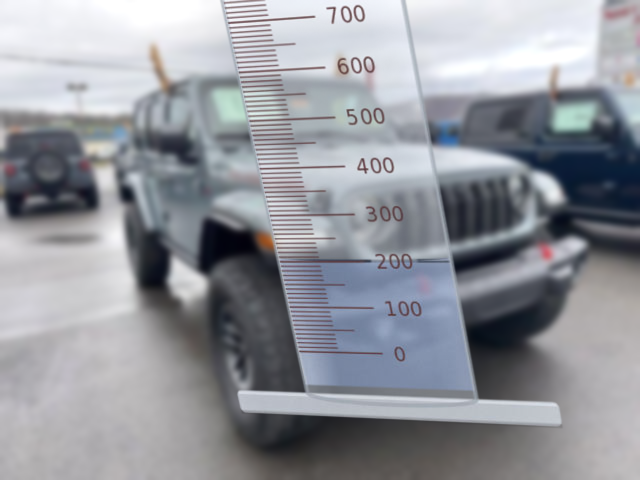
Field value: {"value": 200, "unit": "mL"}
